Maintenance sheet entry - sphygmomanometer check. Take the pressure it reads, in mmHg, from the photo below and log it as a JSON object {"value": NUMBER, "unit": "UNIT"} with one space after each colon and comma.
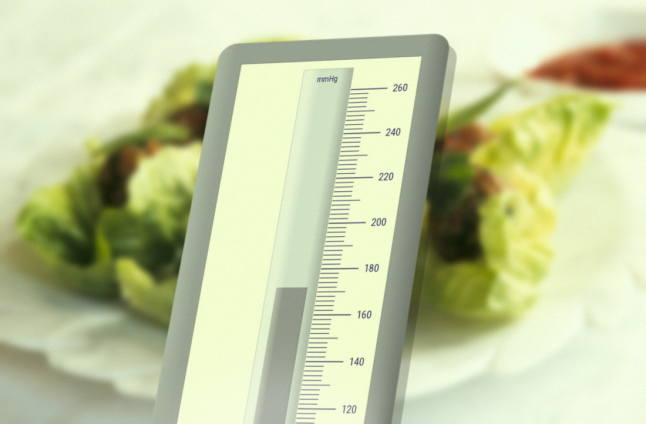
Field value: {"value": 172, "unit": "mmHg"}
